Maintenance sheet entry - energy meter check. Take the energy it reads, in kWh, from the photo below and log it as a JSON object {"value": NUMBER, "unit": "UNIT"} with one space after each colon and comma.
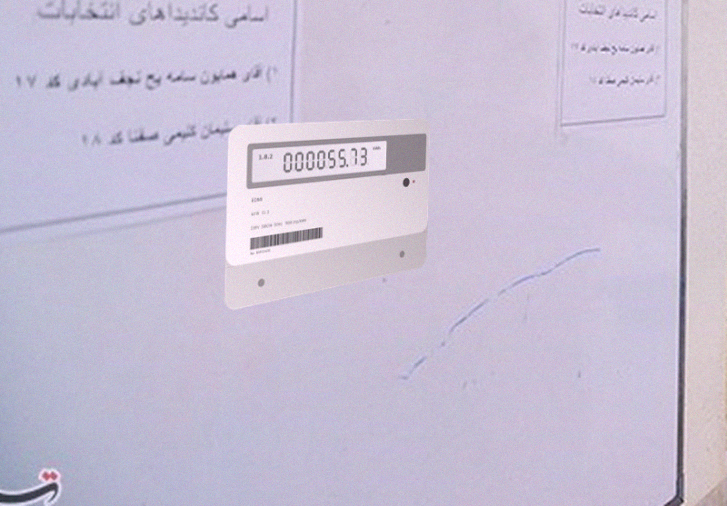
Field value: {"value": 55.73, "unit": "kWh"}
